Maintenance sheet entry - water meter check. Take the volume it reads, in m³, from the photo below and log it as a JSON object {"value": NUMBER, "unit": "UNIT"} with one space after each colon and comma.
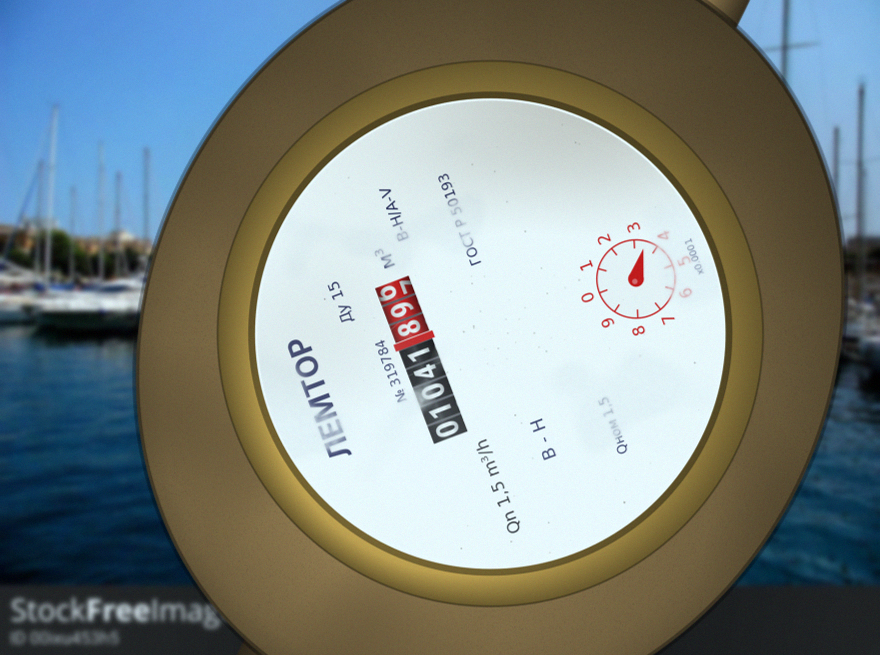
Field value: {"value": 1041.8963, "unit": "m³"}
